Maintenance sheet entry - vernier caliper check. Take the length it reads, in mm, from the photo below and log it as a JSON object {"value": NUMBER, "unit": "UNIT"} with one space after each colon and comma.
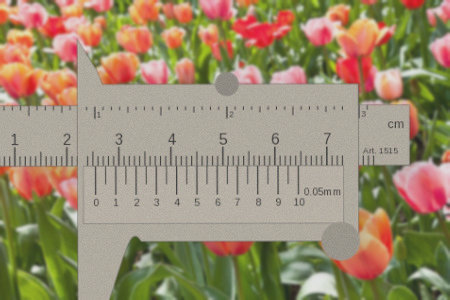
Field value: {"value": 25.5, "unit": "mm"}
